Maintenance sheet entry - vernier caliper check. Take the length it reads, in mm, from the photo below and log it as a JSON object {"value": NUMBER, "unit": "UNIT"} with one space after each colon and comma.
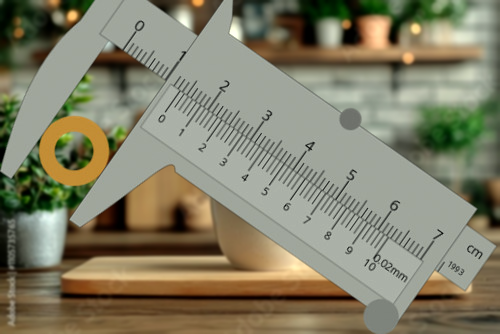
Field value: {"value": 13.5, "unit": "mm"}
